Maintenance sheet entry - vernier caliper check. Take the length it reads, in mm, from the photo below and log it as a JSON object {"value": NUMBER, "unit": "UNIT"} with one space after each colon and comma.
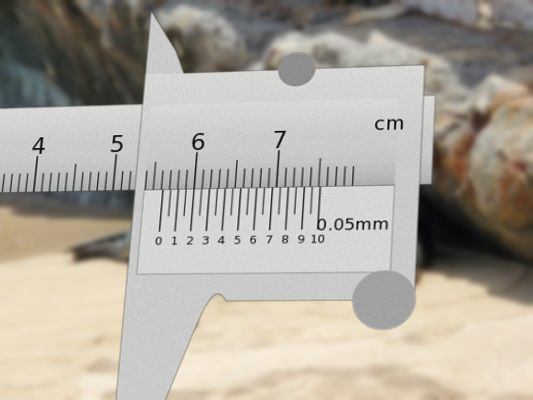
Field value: {"value": 56.2, "unit": "mm"}
